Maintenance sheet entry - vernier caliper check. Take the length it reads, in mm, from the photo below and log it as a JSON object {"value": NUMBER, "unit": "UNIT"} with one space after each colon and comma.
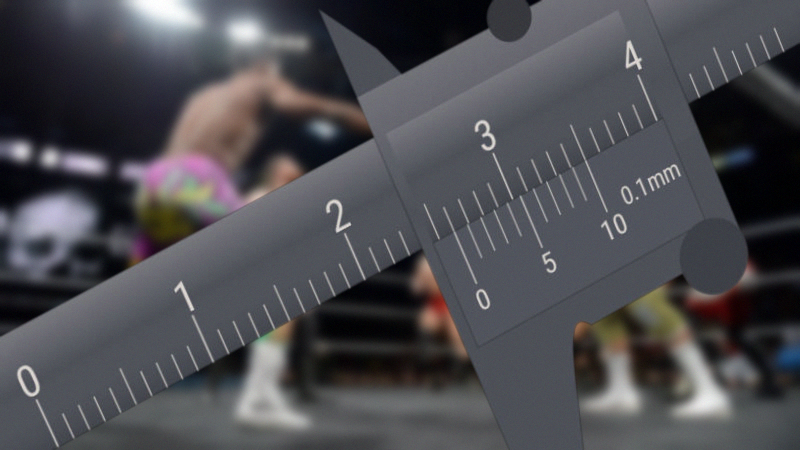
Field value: {"value": 26.0, "unit": "mm"}
